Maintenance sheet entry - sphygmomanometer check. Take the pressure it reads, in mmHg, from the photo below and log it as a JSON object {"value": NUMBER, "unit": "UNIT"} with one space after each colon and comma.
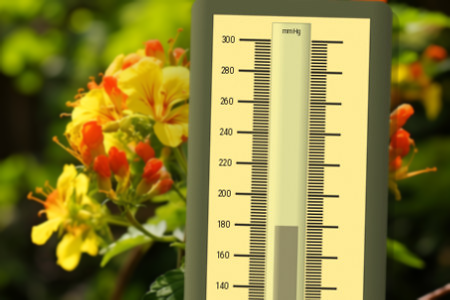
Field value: {"value": 180, "unit": "mmHg"}
